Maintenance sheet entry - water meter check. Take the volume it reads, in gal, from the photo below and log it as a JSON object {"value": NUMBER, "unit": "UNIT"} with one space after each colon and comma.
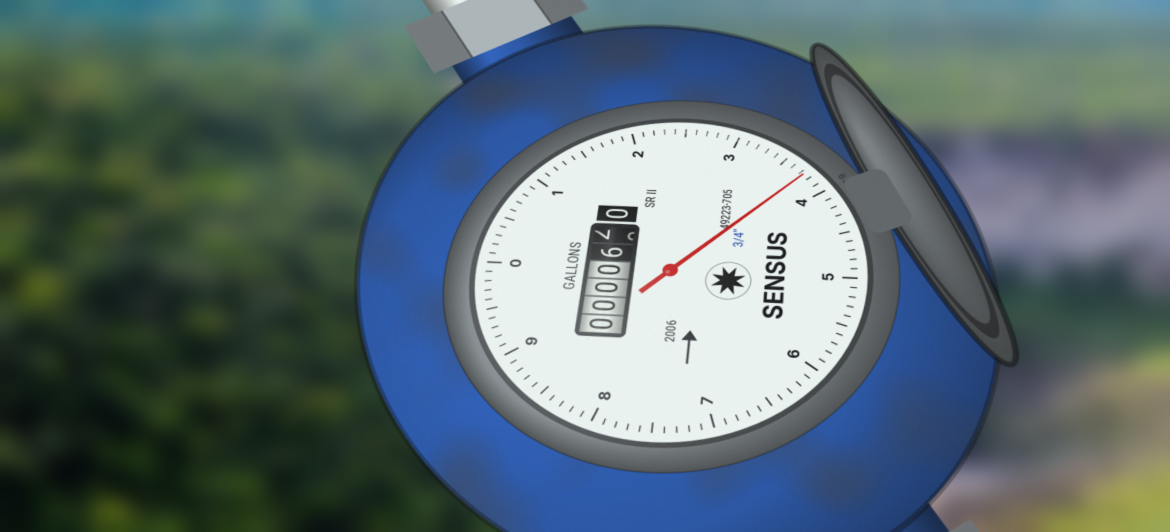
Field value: {"value": 623.7, "unit": "gal"}
